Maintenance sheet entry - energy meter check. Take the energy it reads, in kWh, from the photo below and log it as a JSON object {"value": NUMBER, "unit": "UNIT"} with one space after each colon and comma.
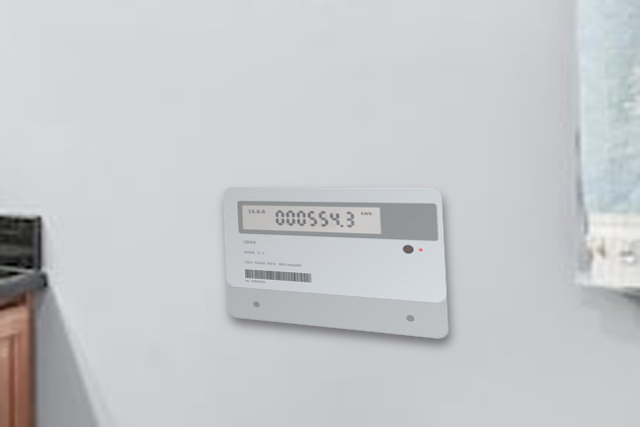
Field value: {"value": 554.3, "unit": "kWh"}
